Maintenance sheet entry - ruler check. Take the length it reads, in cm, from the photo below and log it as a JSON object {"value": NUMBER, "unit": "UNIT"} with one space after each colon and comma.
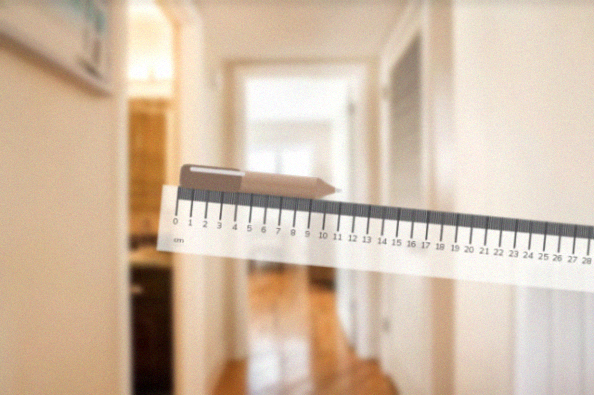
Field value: {"value": 11, "unit": "cm"}
